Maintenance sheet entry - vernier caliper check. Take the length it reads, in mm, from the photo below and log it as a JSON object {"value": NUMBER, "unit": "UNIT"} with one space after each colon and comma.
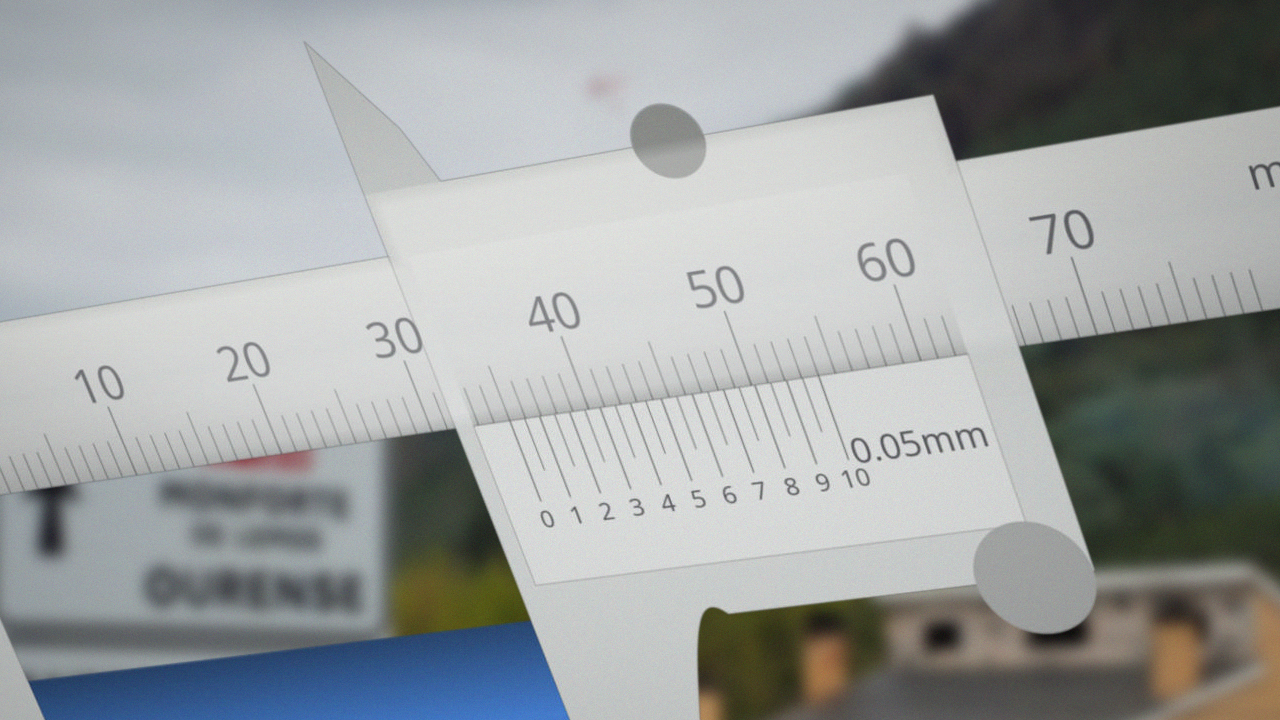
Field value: {"value": 35.0, "unit": "mm"}
